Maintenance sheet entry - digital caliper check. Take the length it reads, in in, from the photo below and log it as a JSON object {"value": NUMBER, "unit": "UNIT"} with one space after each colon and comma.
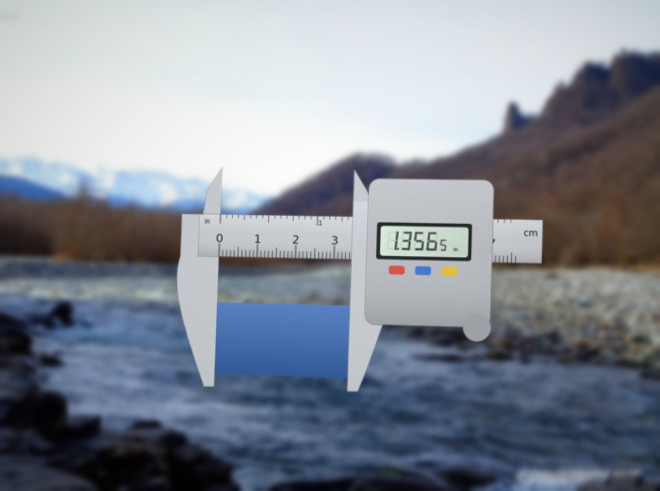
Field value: {"value": 1.3565, "unit": "in"}
